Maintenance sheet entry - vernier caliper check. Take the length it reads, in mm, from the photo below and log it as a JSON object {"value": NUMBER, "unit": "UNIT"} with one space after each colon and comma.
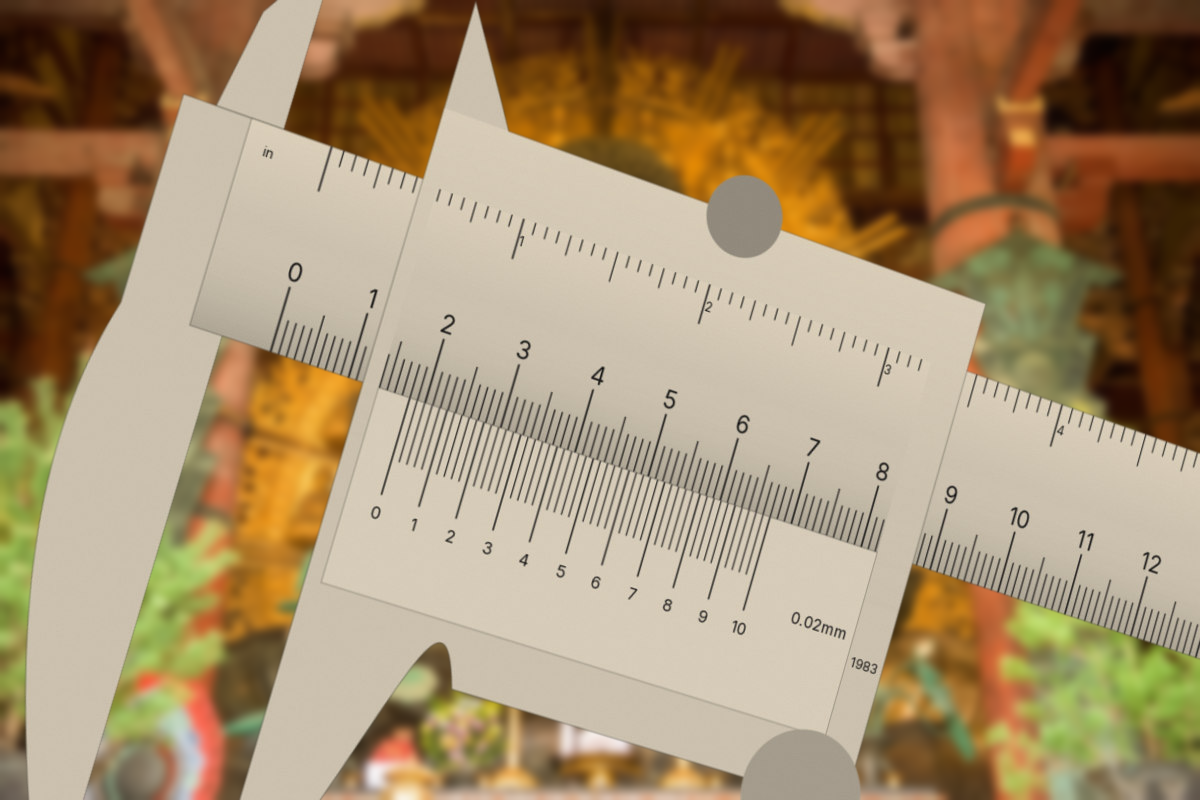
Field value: {"value": 18.0, "unit": "mm"}
